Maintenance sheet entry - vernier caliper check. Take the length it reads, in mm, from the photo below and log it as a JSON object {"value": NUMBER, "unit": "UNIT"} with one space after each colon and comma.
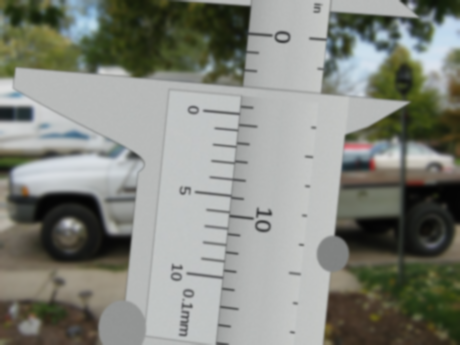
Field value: {"value": 4.4, "unit": "mm"}
